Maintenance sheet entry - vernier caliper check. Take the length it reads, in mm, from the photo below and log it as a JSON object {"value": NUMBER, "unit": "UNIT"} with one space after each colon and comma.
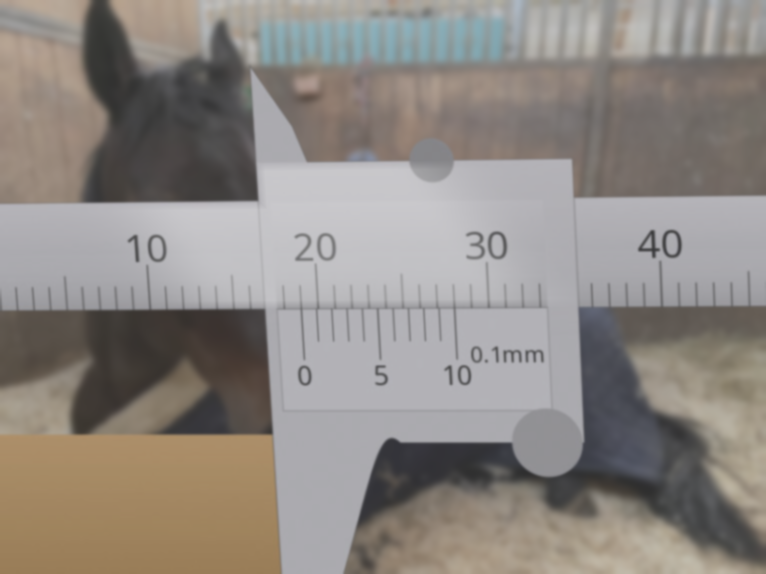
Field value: {"value": 19.0, "unit": "mm"}
